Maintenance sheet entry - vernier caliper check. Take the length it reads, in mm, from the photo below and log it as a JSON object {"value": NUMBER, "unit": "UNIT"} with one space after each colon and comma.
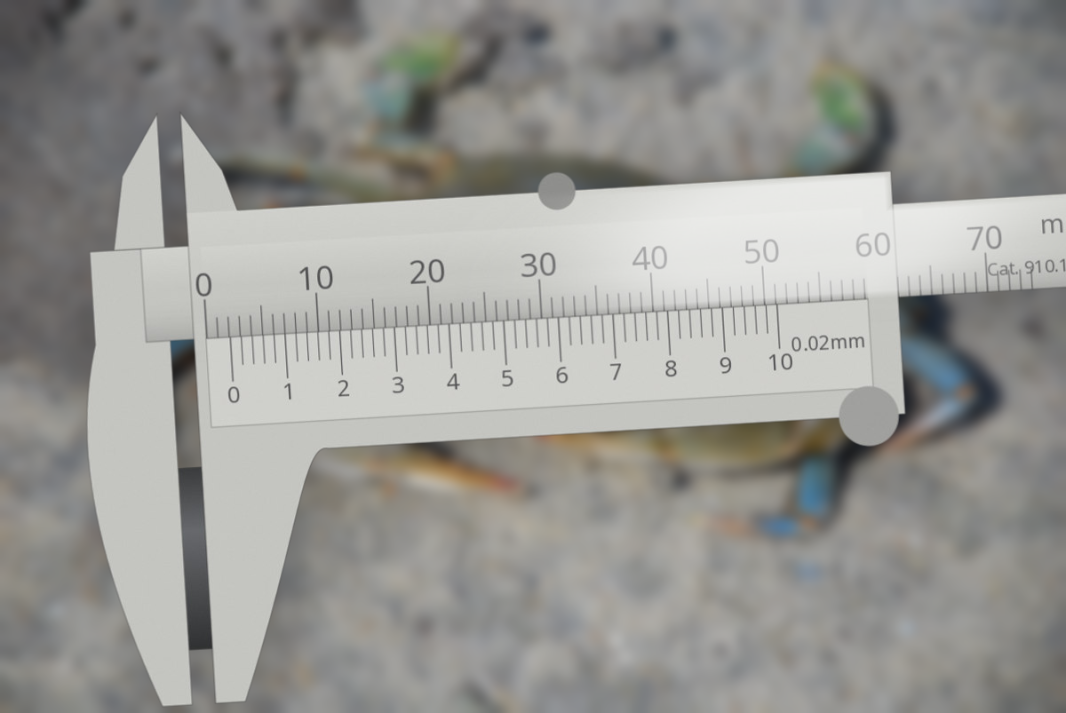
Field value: {"value": 2.1, "unit": "mm"}
